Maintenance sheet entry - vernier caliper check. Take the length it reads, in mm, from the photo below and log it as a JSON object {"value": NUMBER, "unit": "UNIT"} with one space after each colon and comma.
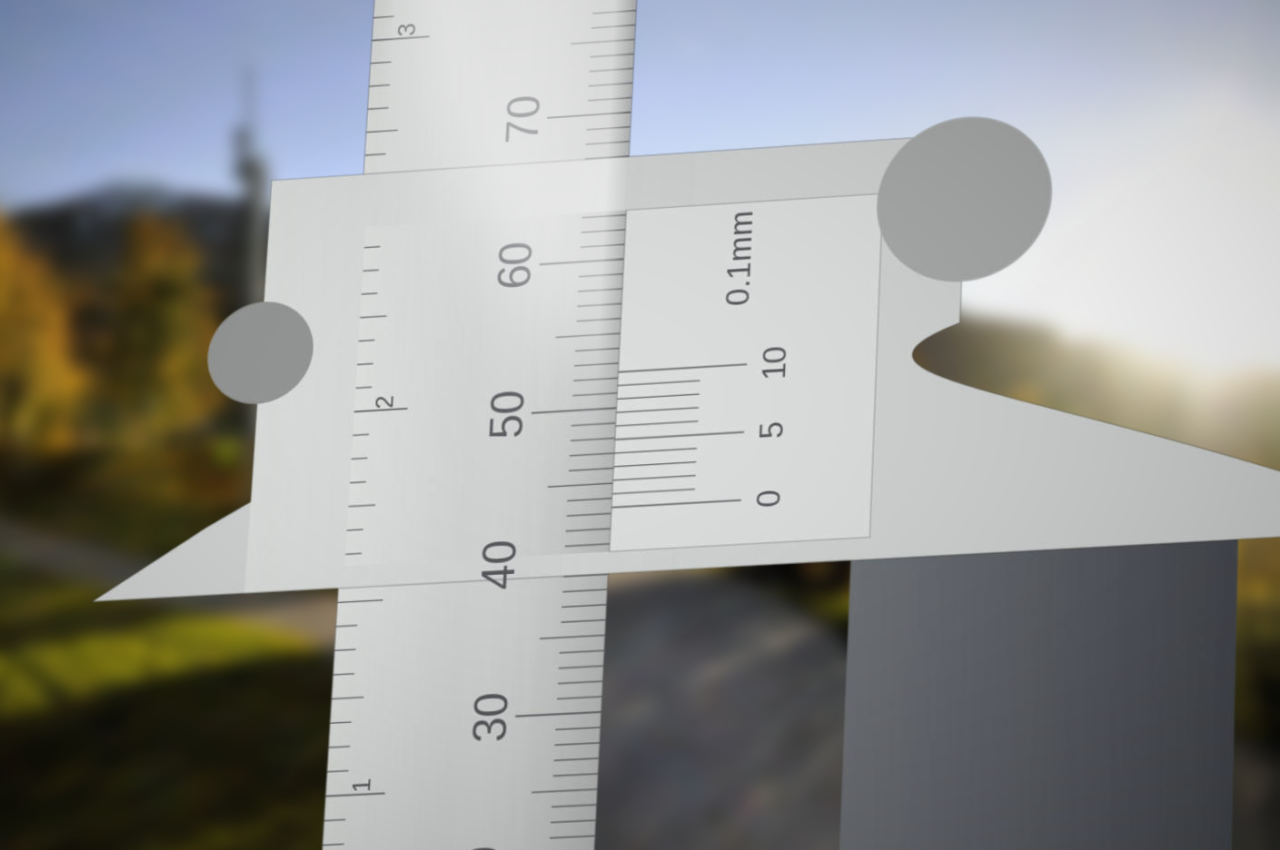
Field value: {"value": 43.4, "unit": "mm"}
